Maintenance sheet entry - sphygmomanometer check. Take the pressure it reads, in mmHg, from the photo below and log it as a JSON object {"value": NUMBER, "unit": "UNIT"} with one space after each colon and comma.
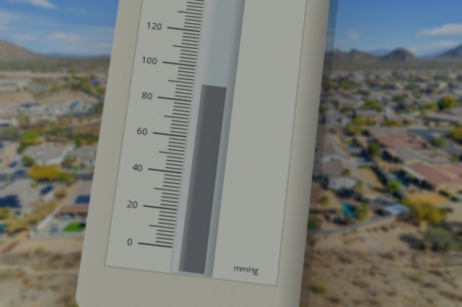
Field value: {"value": 90, "unit": "mmHg"}
